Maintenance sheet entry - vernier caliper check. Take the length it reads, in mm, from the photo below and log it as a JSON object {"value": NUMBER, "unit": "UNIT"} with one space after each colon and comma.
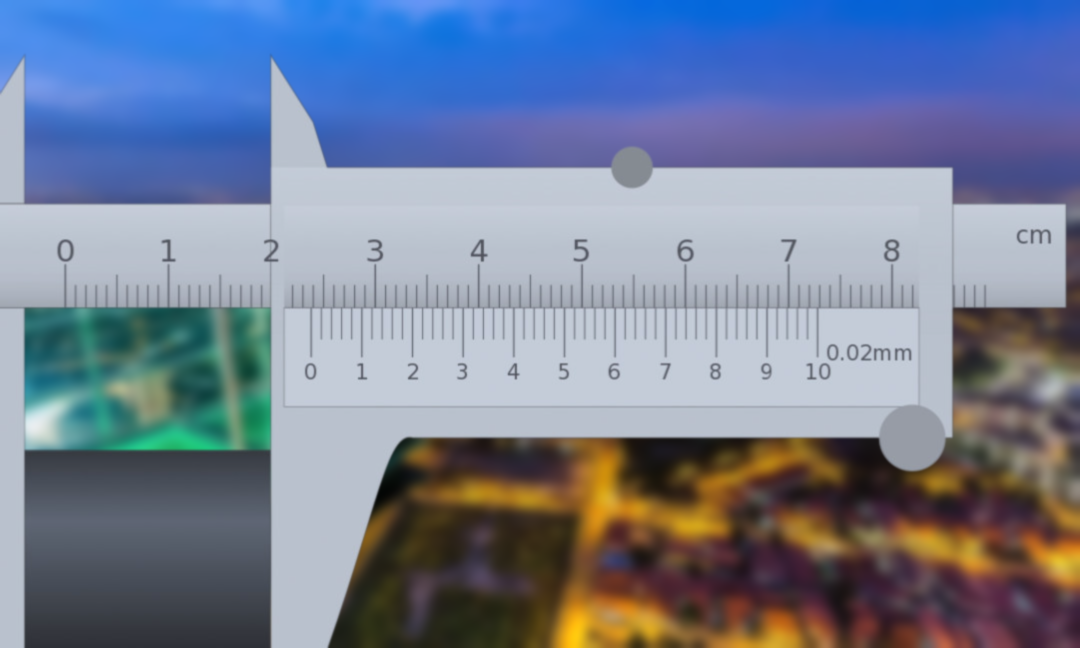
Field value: {"value": 23.8, "unit": "mm"}
